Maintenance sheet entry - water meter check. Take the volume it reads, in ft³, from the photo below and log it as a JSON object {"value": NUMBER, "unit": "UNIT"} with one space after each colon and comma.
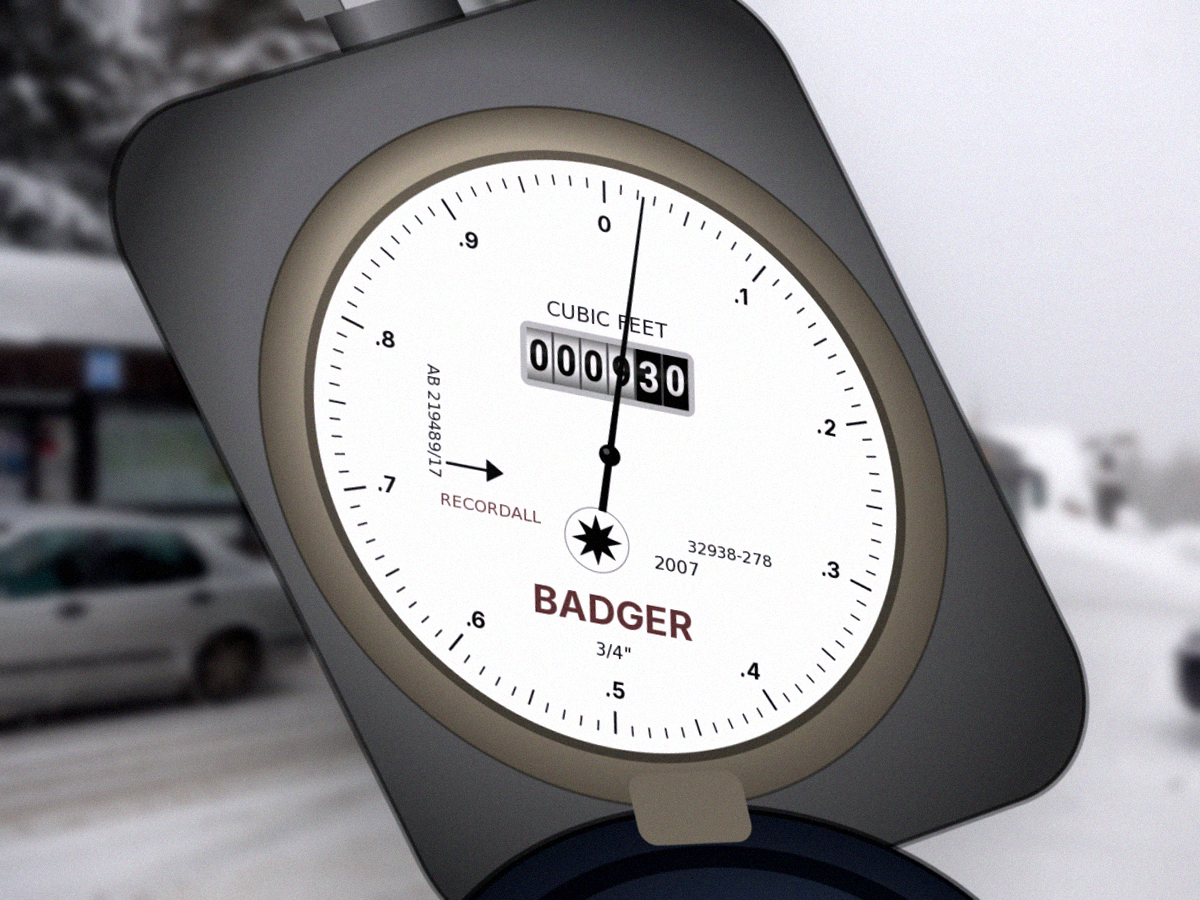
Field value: {"value": 930.02, "unit": "ft³"}
